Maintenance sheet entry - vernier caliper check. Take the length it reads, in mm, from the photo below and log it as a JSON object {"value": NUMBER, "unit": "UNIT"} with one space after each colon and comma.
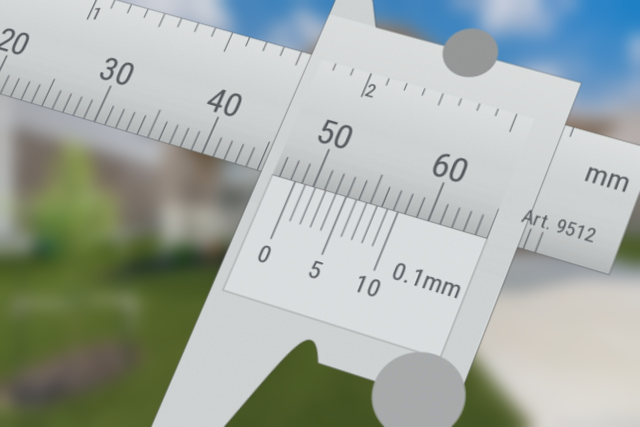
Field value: {"value": 48.4, "unit": "mm"}
